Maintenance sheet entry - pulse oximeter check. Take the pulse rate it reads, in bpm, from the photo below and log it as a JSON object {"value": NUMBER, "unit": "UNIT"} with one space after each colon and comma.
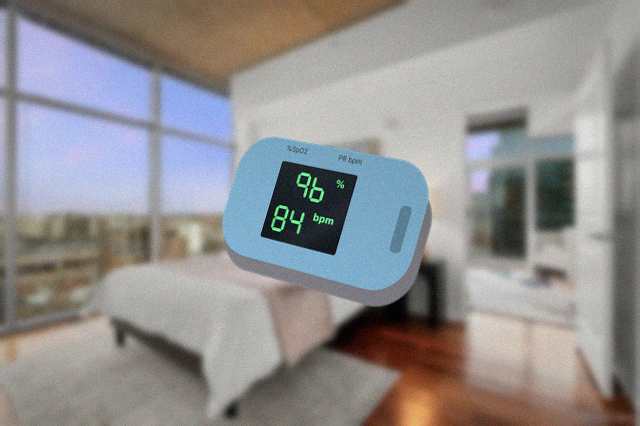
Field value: {"value": 84, "unit": "bpm"}
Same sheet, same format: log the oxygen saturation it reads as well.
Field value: {"value": 96, "unit": "%"}
